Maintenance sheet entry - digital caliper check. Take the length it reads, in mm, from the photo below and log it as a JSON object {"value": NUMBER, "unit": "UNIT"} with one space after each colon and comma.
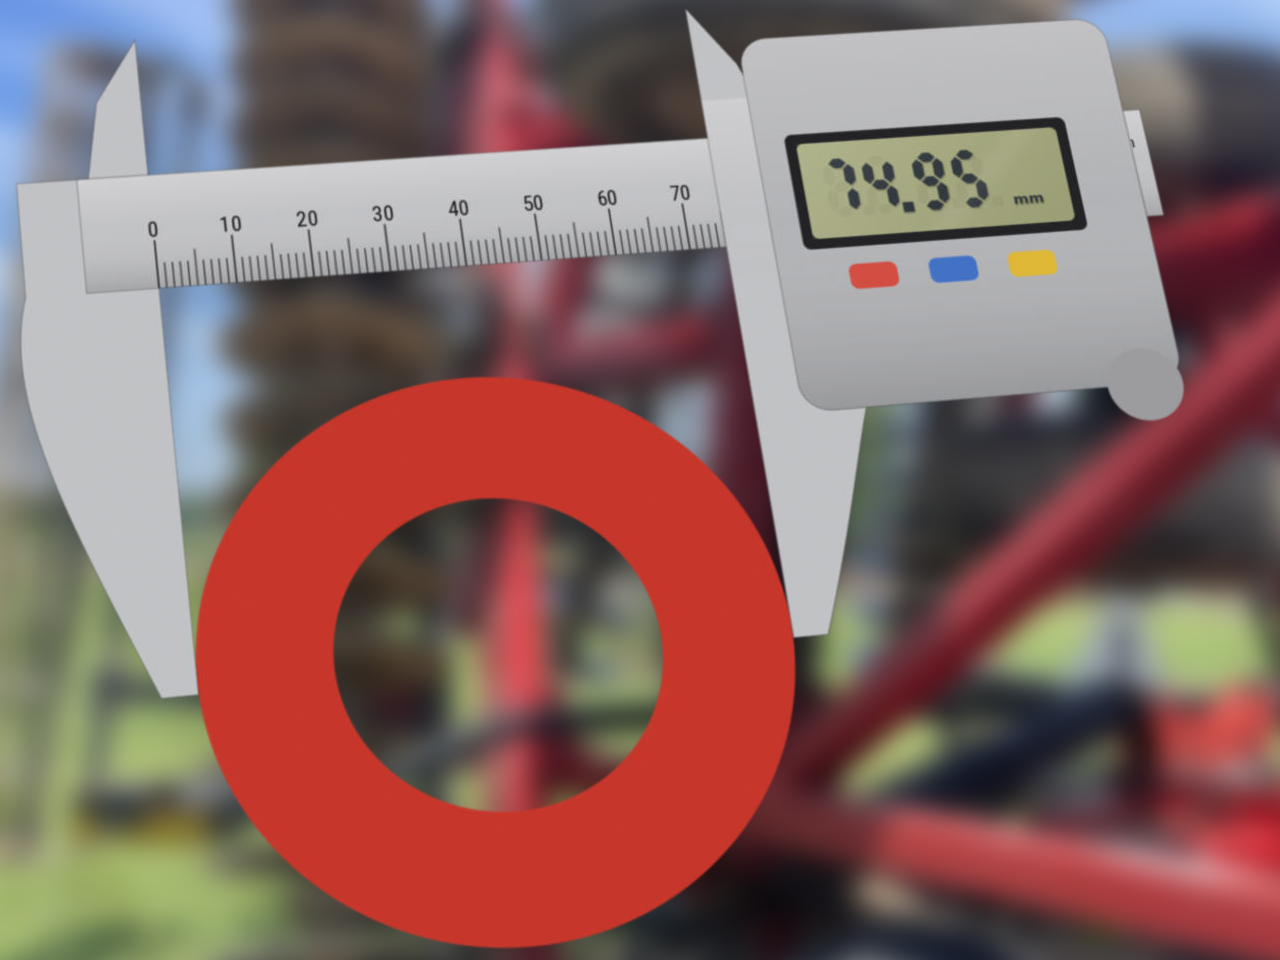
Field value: {"value": 74.95, "unit": "mm"}
